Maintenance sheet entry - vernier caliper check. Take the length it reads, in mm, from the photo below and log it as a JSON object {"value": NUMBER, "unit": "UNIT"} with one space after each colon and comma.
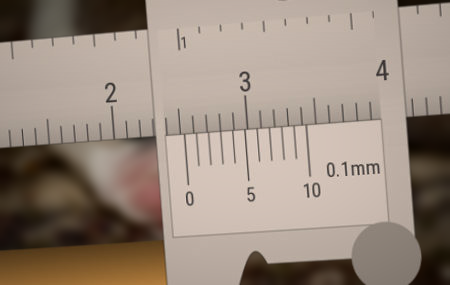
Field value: {"value": 25.3, "unit": "mm"}
